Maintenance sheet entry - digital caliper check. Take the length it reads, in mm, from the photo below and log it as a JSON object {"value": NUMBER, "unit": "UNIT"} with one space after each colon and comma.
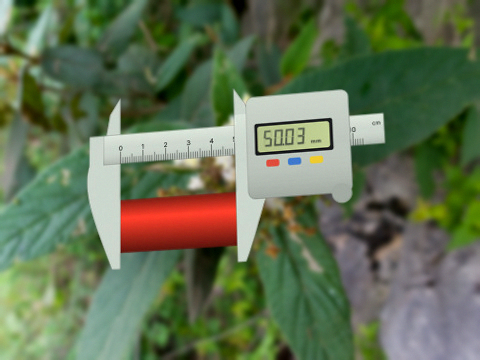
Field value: {"value": 50.03, "unit": "mm"}
